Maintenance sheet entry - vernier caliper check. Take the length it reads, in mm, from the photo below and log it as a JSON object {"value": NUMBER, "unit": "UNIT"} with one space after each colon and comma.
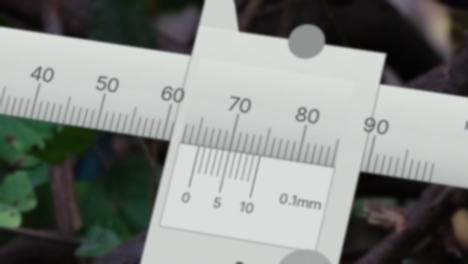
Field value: {"value": 65.5, "unit": "mm"}
